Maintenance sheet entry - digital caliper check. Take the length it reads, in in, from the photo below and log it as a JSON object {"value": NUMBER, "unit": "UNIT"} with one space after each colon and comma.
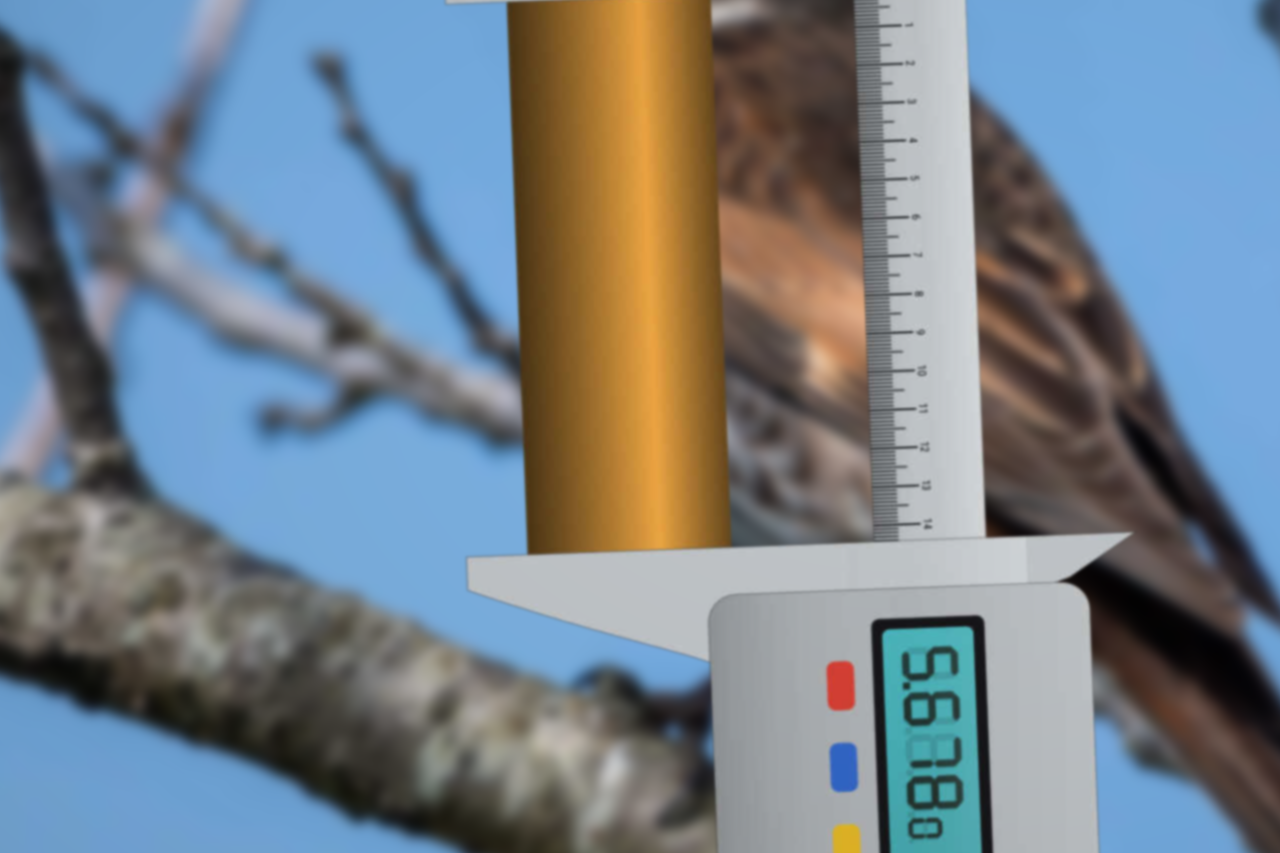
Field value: {"value": 5.6780, "unit": "in"}
